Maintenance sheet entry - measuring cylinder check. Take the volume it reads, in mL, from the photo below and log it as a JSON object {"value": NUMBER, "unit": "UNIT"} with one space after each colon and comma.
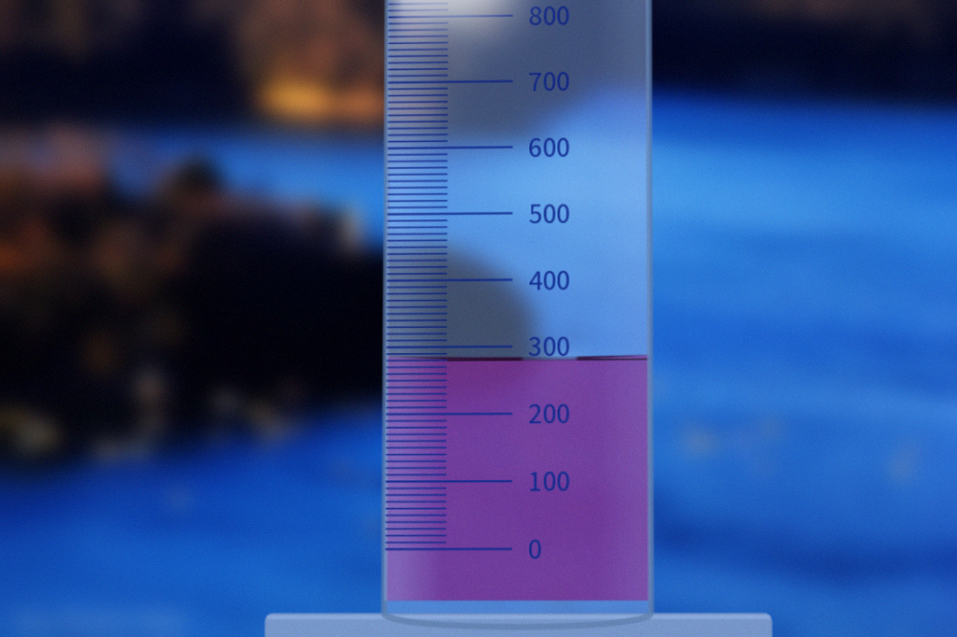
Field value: {"value": 280, "unit": "mL"}
